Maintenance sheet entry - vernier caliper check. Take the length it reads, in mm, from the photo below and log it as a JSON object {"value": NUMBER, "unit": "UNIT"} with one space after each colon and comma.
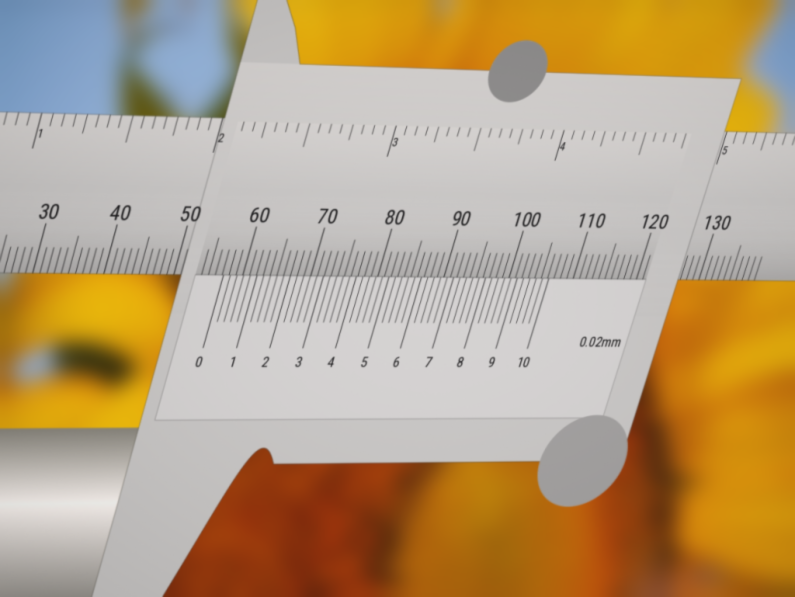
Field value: {"value": 57.2, "unit": "mm"}
